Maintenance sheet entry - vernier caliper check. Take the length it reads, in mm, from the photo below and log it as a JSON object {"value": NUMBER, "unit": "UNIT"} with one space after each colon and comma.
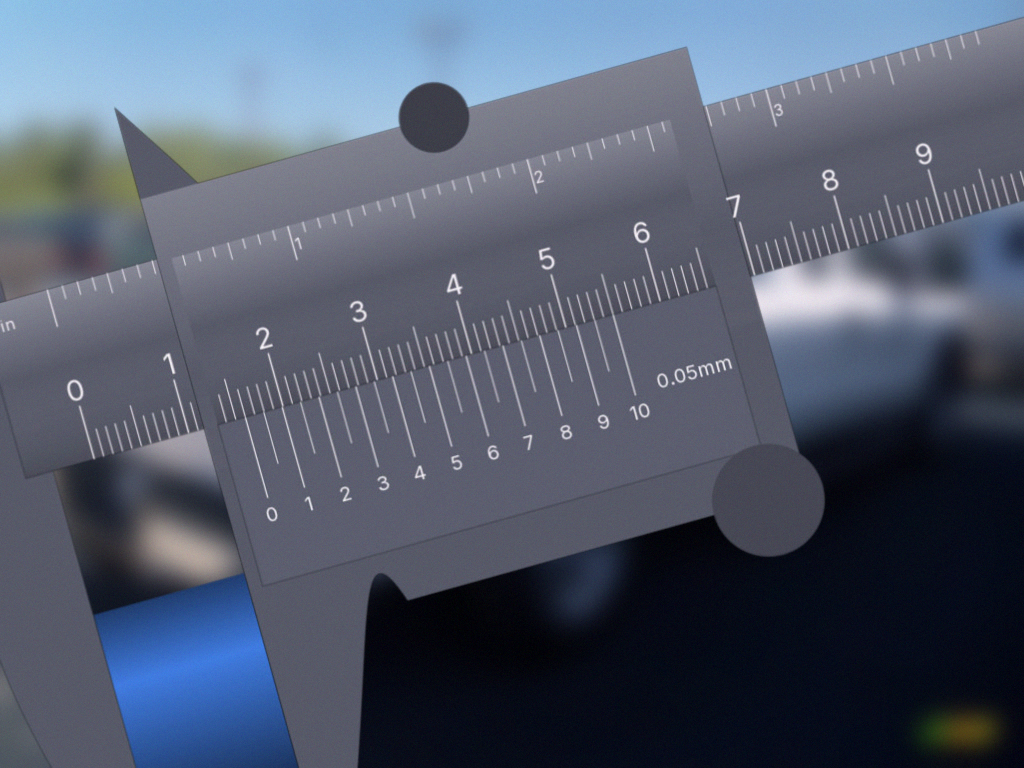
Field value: {"value": 16.0, "unit": "mm"}
